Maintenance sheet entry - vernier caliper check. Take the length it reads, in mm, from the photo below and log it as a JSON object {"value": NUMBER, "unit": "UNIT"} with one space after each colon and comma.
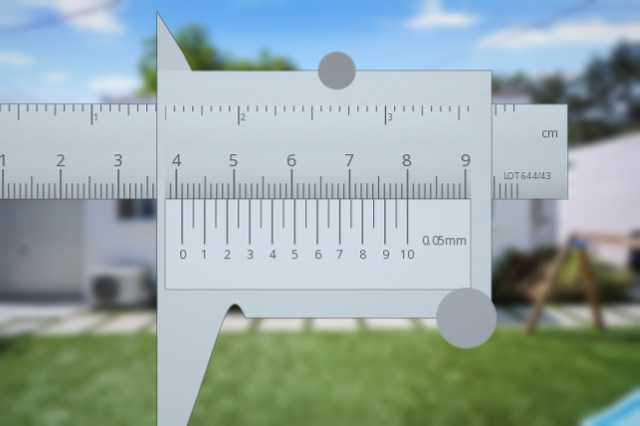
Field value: {"value": 41.0, "unit": "mm"}
